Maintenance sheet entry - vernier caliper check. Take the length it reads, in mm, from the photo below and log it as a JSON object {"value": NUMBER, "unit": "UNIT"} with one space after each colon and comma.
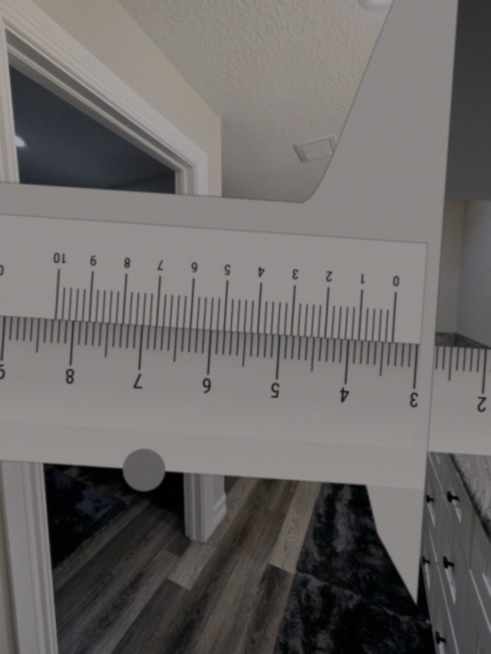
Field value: {"value": 33.6, "unit": "mm"}
